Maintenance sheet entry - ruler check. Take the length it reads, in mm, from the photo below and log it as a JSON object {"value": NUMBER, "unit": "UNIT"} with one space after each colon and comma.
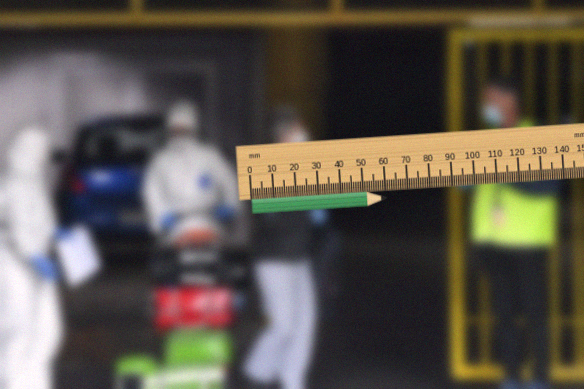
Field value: {"value": 60, "unit": "mm"}
